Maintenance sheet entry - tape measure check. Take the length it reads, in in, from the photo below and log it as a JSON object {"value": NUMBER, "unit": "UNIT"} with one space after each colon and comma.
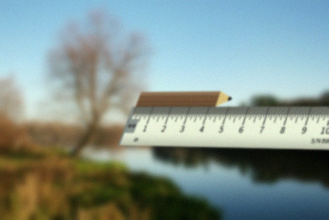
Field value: {"value": 5, "unit": "in"}
